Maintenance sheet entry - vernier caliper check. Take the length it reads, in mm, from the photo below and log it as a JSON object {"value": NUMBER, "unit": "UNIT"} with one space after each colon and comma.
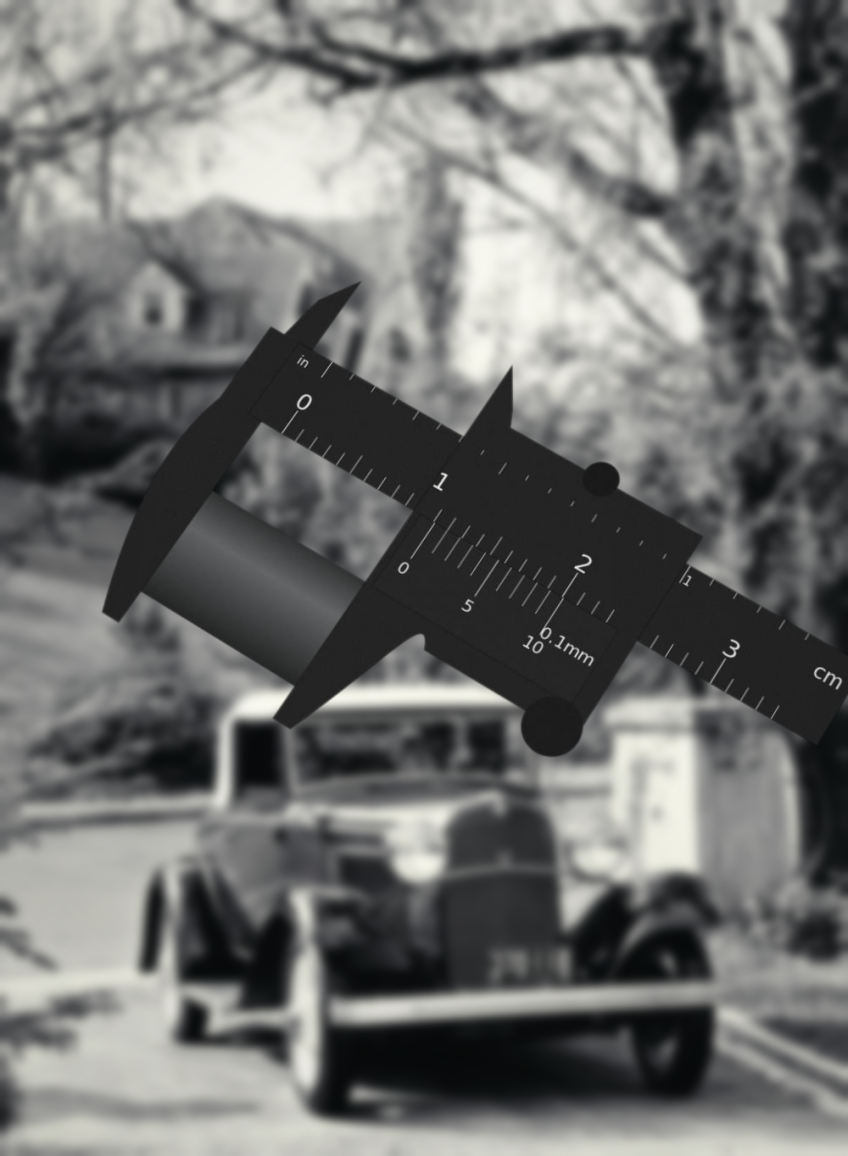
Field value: {"value": 11.1, "unit": "mm"}
